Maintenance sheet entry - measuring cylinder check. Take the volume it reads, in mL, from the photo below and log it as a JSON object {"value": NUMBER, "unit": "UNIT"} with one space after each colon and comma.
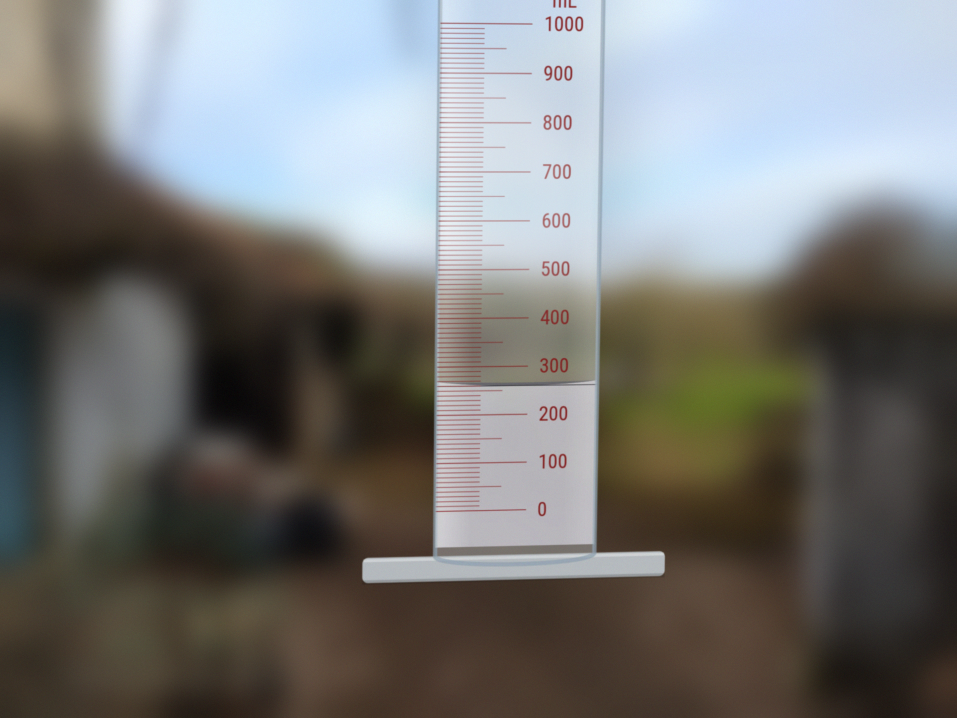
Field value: {"value": 260, "unit": "mL"}
